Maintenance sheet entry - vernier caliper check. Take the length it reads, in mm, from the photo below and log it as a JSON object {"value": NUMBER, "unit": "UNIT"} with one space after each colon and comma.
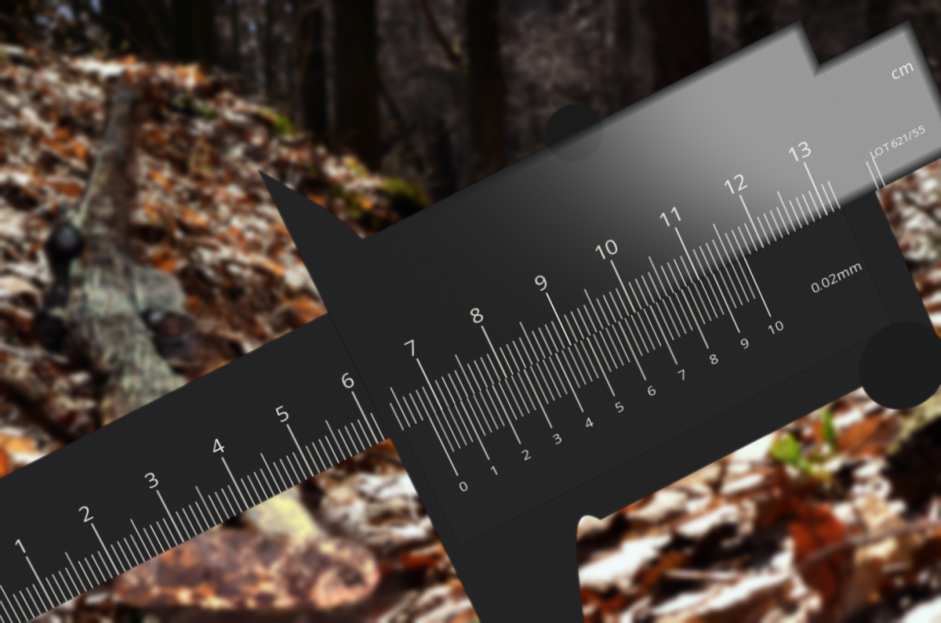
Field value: {"value": 68.0, "unit": "mm"}
